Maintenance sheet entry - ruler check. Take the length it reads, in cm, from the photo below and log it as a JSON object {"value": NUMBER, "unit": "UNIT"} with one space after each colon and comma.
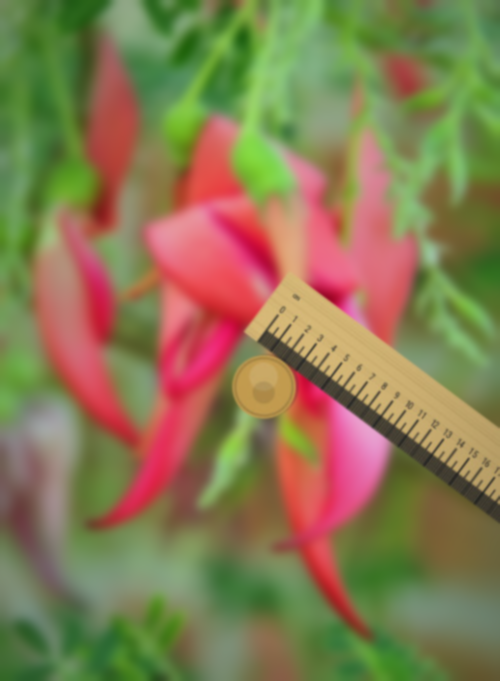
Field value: {"value": 4, "unit": "cm"}
